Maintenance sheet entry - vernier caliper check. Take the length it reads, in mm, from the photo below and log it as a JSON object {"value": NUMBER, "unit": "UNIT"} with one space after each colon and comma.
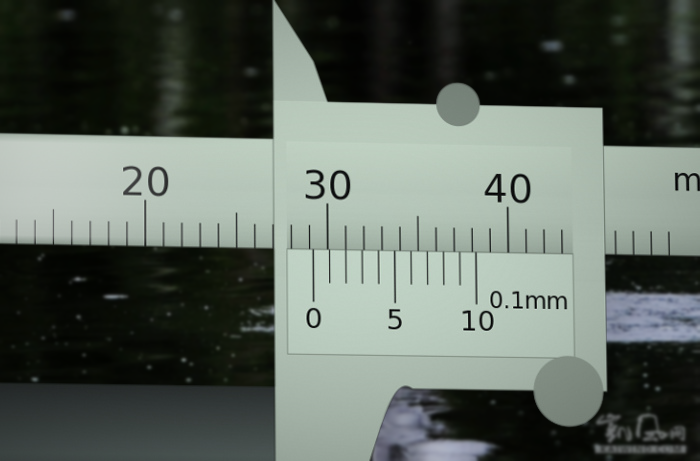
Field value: {"value": 29.2, "unit": "mm"}
